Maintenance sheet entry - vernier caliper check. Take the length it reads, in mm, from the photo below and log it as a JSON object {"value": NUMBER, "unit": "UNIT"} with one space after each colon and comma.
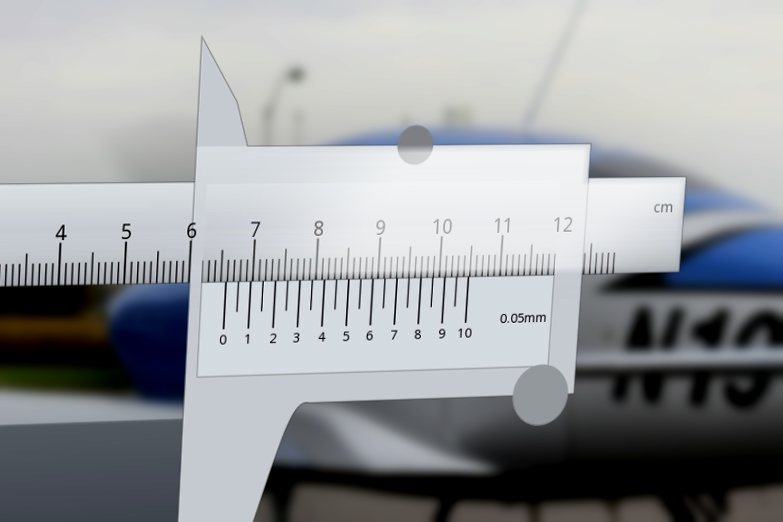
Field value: {"value": 65.8, "unit": "mm"}
